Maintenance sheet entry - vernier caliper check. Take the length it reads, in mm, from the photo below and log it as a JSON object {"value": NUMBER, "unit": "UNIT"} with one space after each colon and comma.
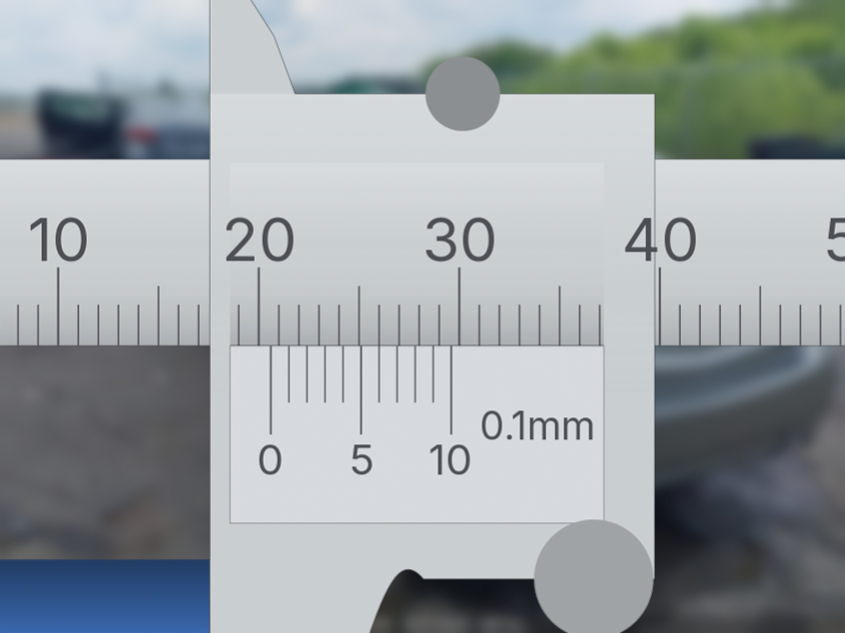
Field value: {"value": 20.6, "unit": "mm"}
